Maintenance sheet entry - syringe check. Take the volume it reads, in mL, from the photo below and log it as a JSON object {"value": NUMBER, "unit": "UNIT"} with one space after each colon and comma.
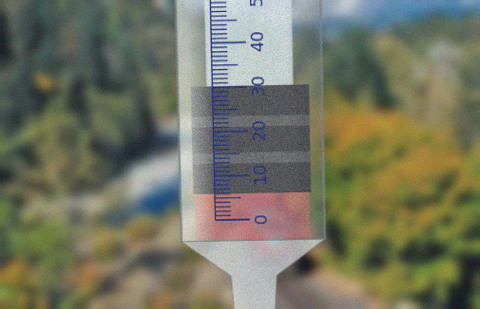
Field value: {"value": 6, "unit": "mL"}
